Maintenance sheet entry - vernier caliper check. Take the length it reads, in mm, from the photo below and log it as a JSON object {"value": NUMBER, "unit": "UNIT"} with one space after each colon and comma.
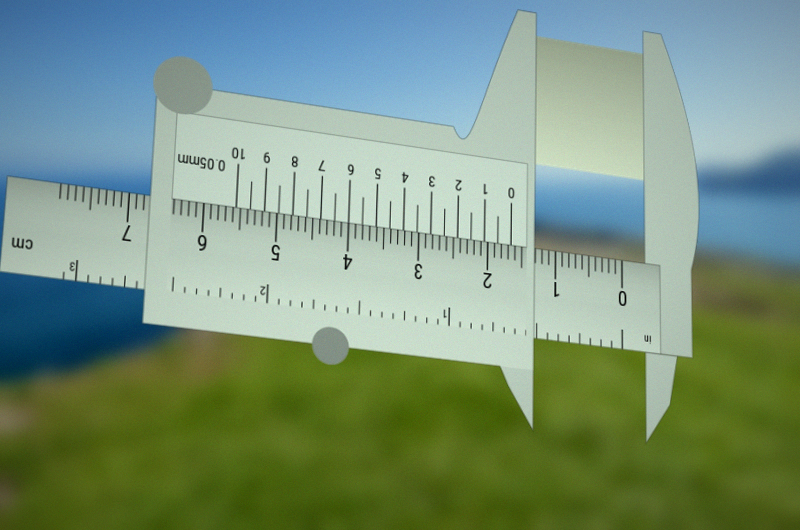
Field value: {"value": 16.6, "unit": "mm"}
